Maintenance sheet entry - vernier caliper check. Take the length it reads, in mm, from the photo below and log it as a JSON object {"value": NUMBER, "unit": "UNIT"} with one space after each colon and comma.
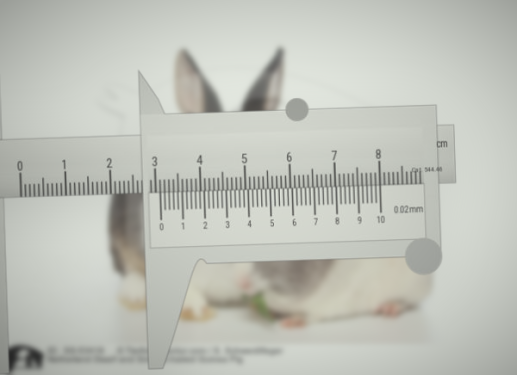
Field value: {"value": 31.0, "unit": "mm"}
